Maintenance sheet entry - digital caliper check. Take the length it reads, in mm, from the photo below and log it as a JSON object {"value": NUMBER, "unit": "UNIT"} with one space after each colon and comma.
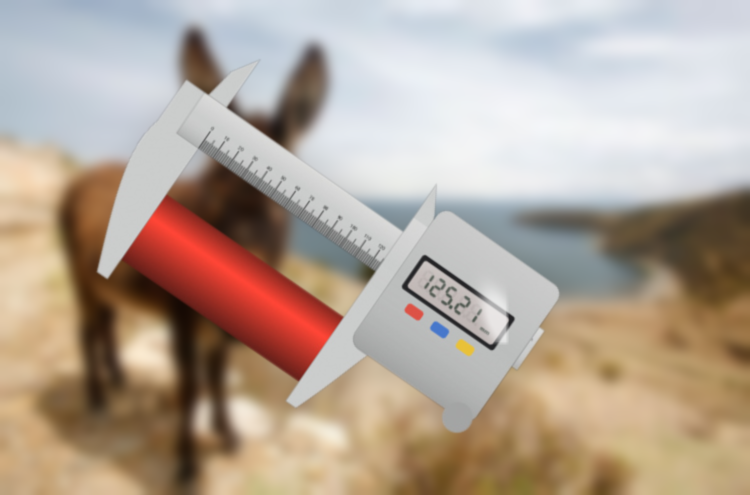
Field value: {"value": 125.21, "unit": "mm"}
